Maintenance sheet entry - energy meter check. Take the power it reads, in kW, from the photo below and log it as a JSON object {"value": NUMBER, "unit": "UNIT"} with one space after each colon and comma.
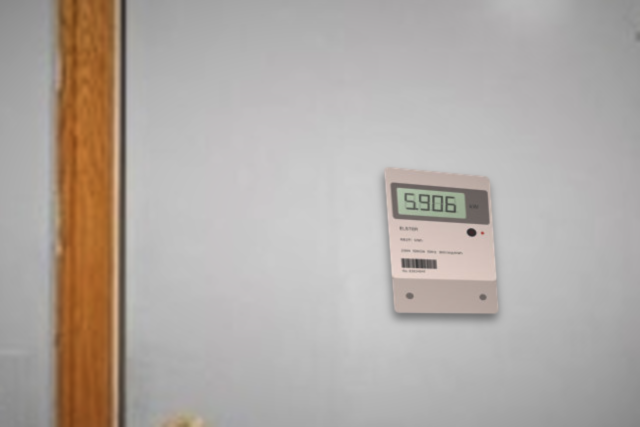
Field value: {"value": 5.906, "unit": "kW"}
